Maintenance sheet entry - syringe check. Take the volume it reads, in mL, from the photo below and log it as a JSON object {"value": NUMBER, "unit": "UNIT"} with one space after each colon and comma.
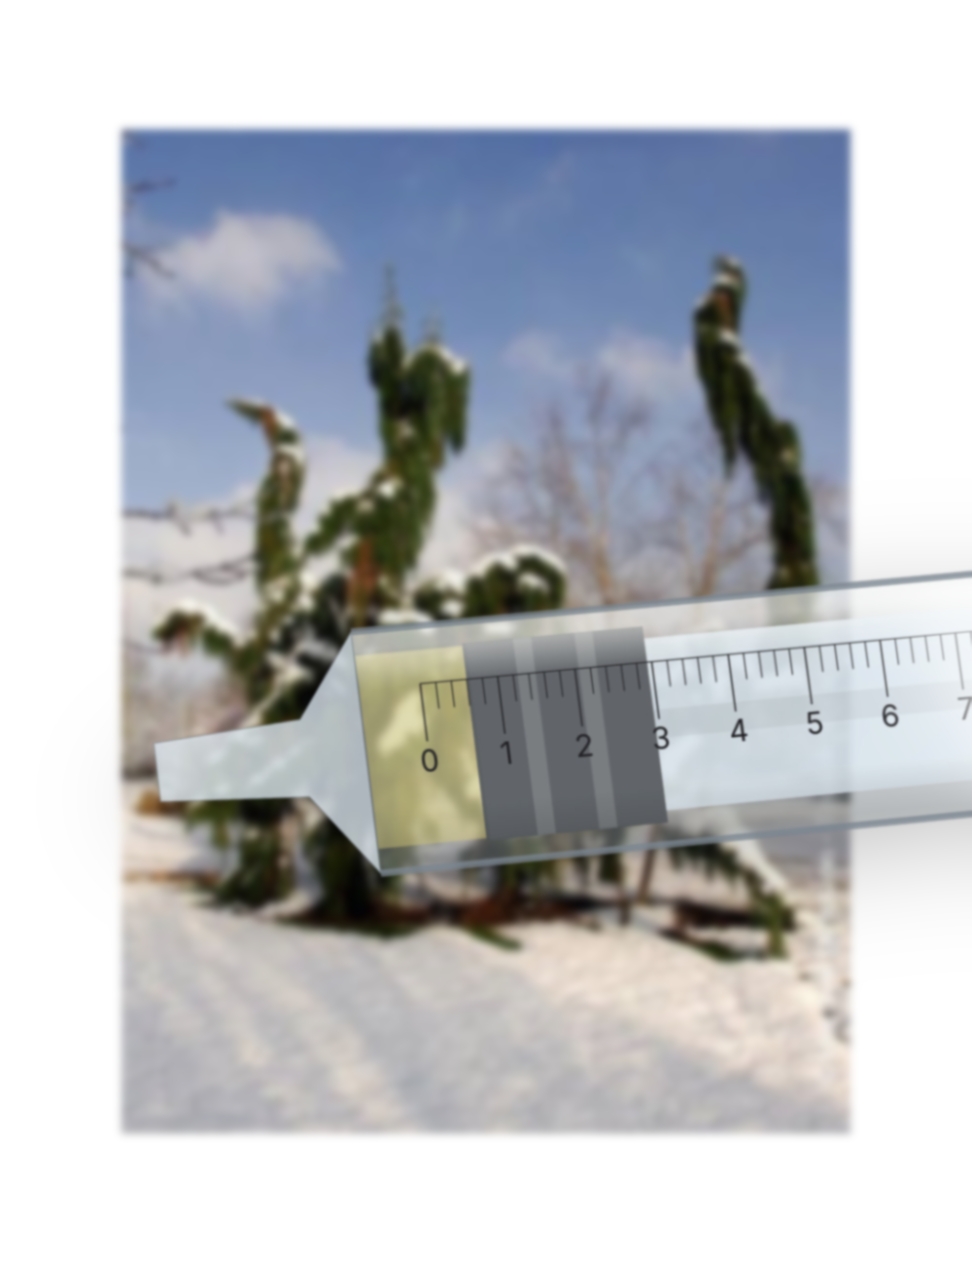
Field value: {"value": 0.6, "unit": "mL"}
